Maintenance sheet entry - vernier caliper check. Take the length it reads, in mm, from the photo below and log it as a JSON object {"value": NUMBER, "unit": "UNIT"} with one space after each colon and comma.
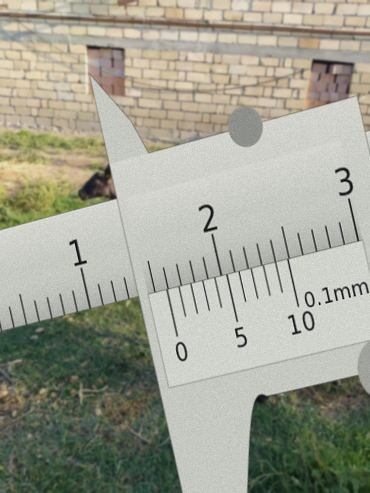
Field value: {"value": 15.9, "unit": "mm"}
